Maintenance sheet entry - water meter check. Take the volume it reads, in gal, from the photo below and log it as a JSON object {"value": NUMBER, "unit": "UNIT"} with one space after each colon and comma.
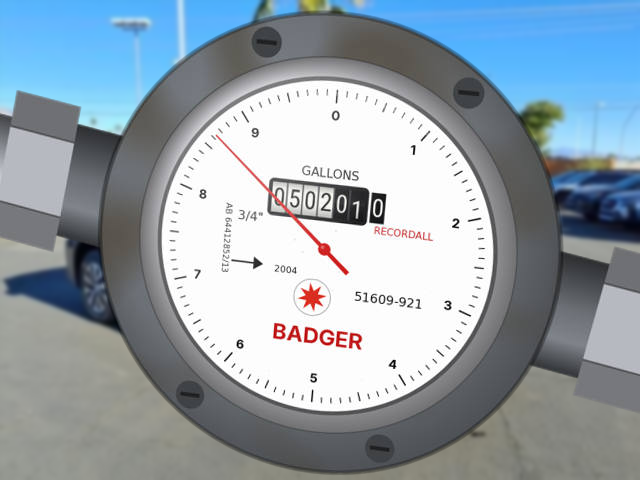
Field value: {"value": 502008.6, "unit": "gal"}
